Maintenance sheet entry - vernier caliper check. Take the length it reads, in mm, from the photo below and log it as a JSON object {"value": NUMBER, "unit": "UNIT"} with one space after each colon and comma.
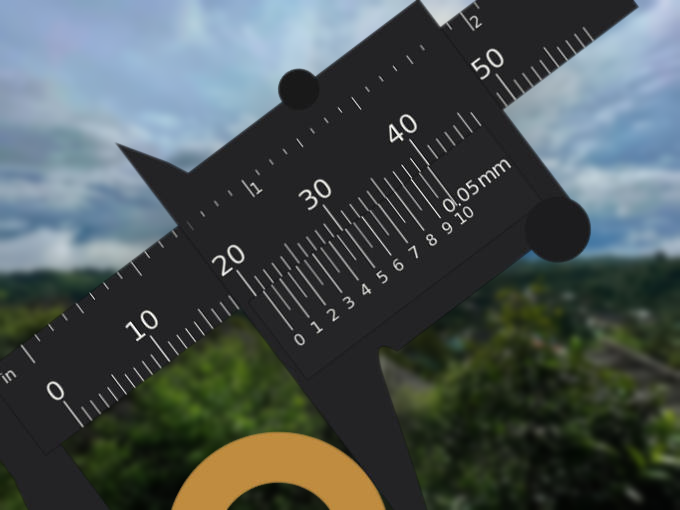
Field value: {"value": 20.8, "unit": "mm"}
